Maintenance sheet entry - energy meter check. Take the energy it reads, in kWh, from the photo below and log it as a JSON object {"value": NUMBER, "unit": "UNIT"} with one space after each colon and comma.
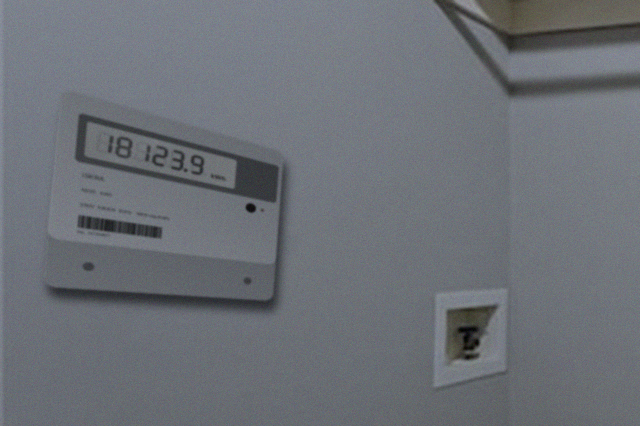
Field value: {"value": 18123.9, "unit": "kWh"}
